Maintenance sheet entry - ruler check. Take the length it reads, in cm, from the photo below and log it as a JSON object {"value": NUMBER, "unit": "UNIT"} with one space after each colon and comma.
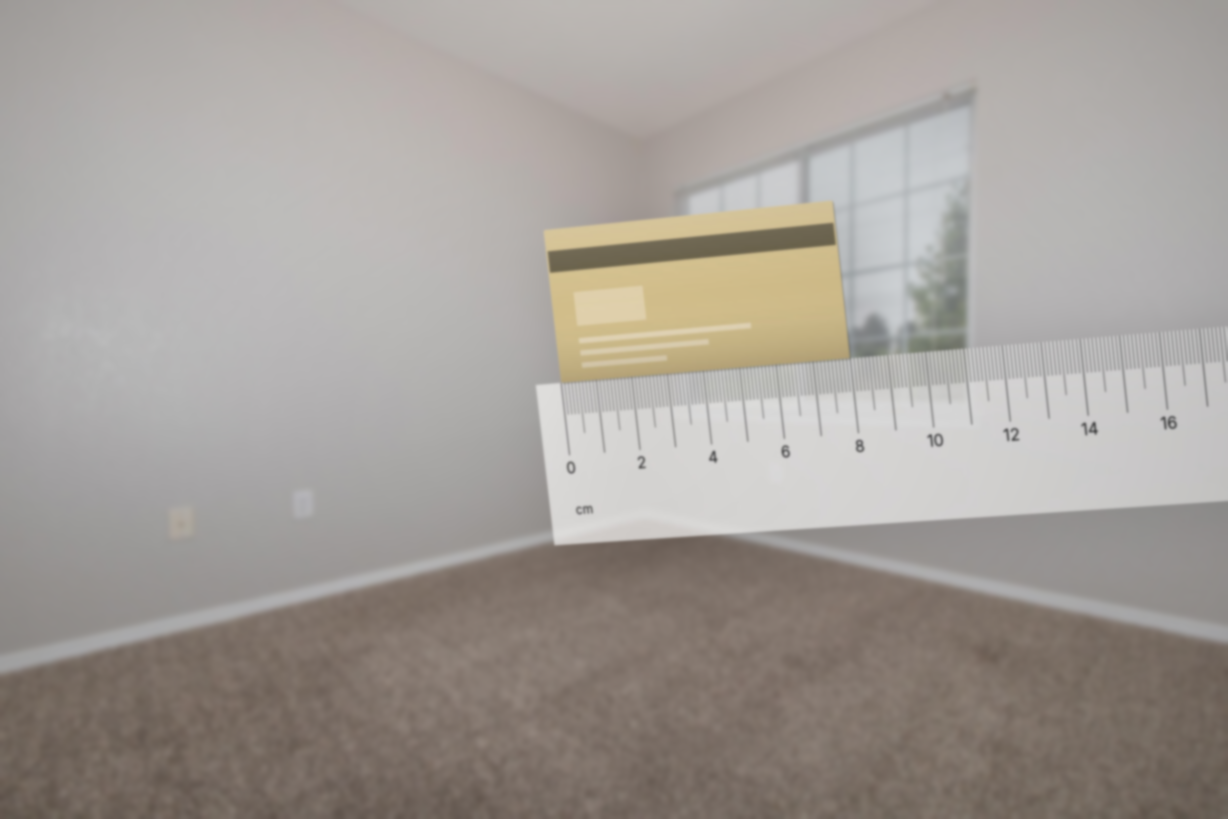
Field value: {"value": 8, "unit": "cm"}
